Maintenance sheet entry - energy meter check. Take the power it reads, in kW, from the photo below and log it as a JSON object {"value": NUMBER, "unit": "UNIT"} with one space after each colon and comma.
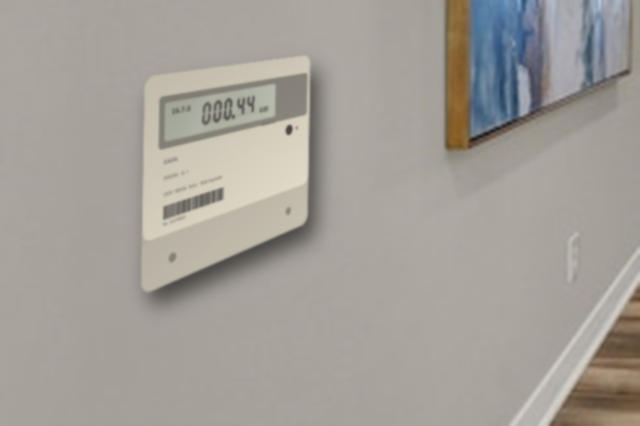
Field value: {"value": 0.44, "unit": "kW"}
